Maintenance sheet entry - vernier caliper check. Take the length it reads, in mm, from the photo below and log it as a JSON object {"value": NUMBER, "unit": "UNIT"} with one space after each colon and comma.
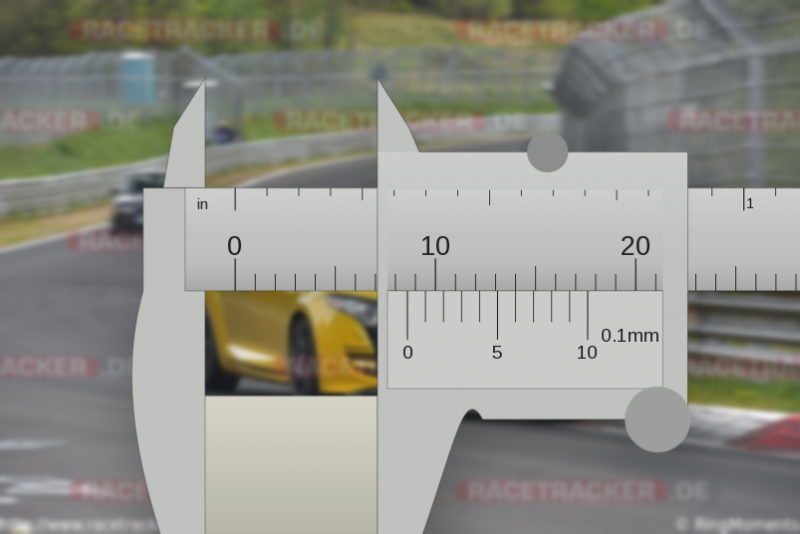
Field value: {"value": 8.6, "unit": "mm"}
